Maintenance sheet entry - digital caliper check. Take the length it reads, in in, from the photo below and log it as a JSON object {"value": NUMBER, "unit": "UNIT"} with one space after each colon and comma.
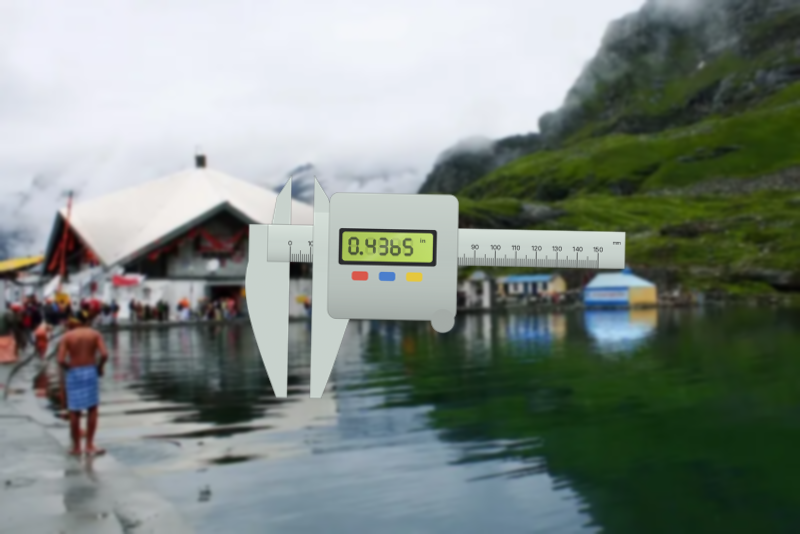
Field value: {"value": 0.4365, "unit": "in"}
